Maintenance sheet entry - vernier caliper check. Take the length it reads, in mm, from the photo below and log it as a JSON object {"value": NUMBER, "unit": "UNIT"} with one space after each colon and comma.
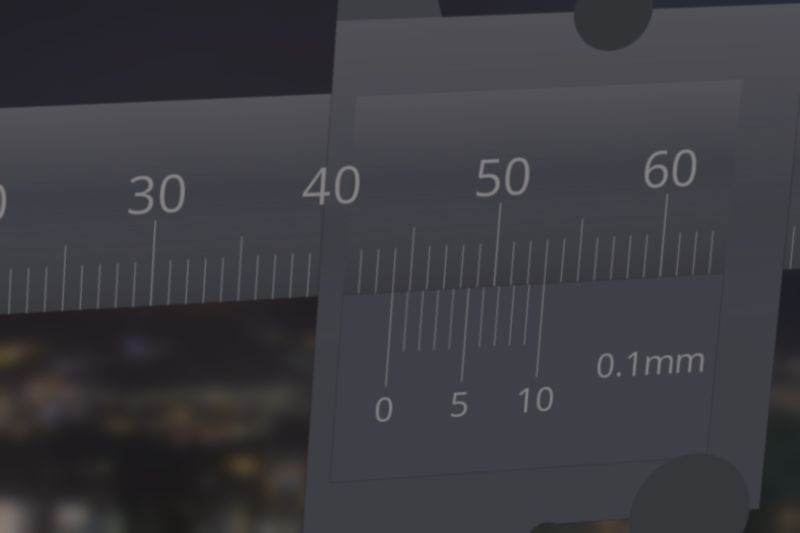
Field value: {"value": 44.0, "unit": "mm"}
